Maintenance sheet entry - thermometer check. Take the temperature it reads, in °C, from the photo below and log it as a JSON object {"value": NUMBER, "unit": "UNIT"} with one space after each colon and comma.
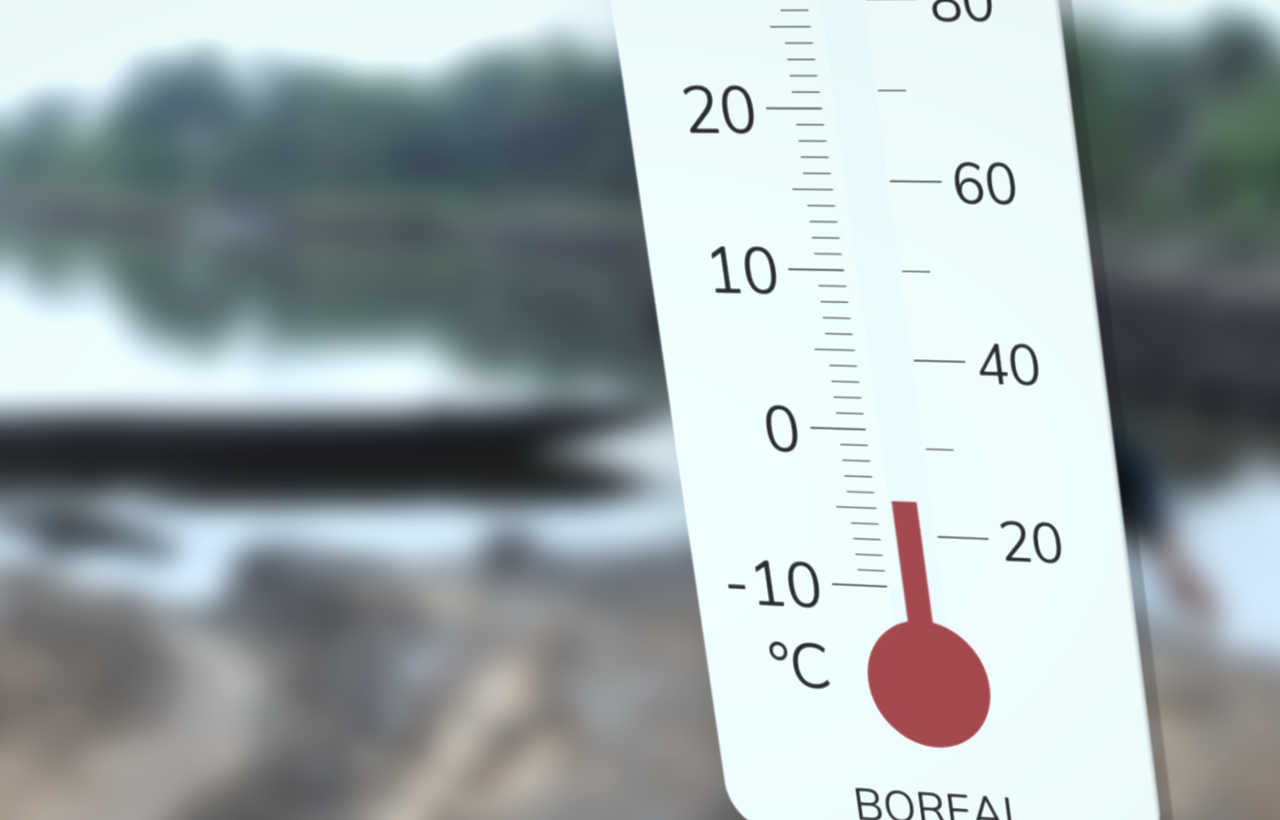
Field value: {"value": -4.5, "unit": "°C"}
